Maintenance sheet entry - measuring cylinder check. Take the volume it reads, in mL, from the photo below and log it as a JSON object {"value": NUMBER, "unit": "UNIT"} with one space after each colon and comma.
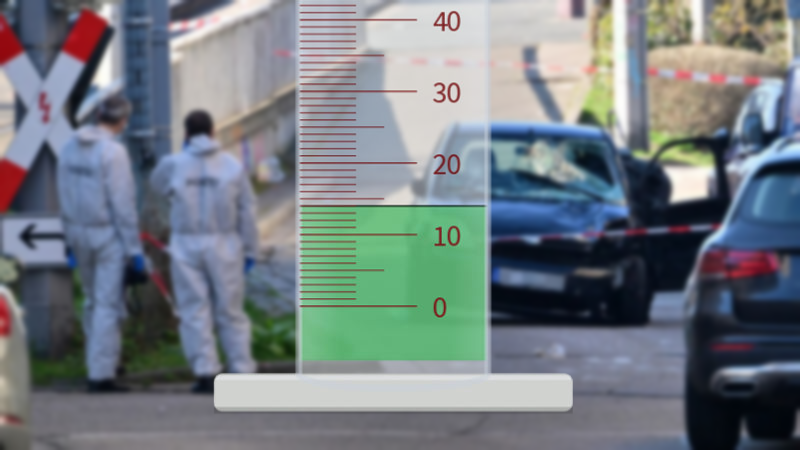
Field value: {"value": 14, "unit": "mL"}
